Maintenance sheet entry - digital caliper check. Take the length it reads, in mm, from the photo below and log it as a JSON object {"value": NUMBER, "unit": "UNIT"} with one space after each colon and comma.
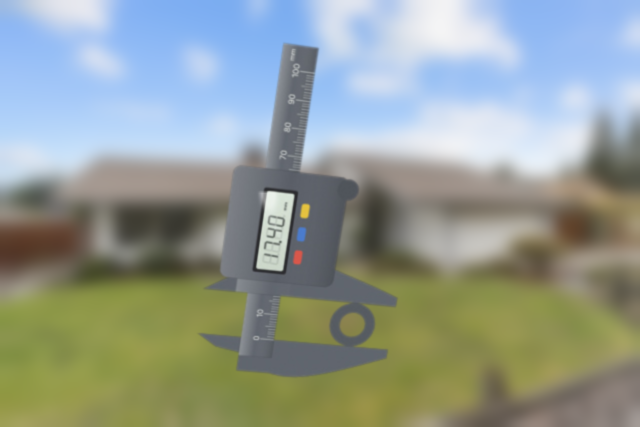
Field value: {"value": 17.40, "unit": "mm"}
